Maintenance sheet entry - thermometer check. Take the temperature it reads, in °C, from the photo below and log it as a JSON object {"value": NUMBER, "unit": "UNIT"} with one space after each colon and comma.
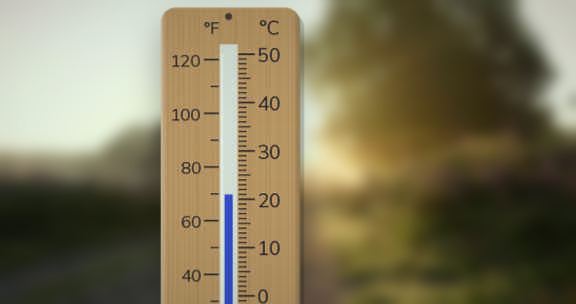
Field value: {"value": 21, "unit": "°C"}
